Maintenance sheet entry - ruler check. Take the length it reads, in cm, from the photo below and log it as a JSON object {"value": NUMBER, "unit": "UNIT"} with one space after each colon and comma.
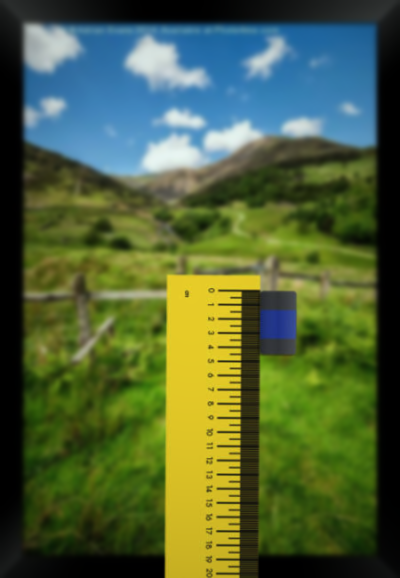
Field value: {"value": 4.5, "unit": "cm"}
